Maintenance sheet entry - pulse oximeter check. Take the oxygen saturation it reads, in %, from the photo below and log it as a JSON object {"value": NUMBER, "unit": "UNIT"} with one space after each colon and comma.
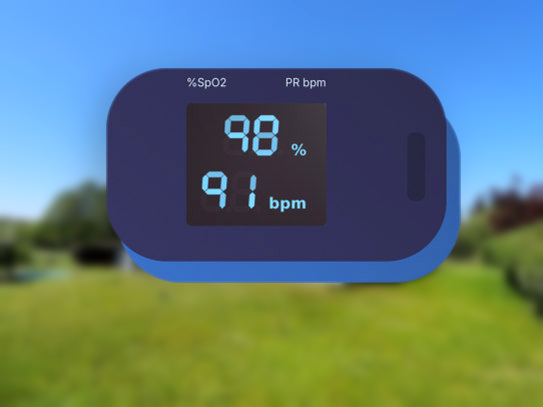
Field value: {"value": 98, "unit": "%"}
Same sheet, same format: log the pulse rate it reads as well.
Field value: {"value": 91, "unit": "bpm"}
